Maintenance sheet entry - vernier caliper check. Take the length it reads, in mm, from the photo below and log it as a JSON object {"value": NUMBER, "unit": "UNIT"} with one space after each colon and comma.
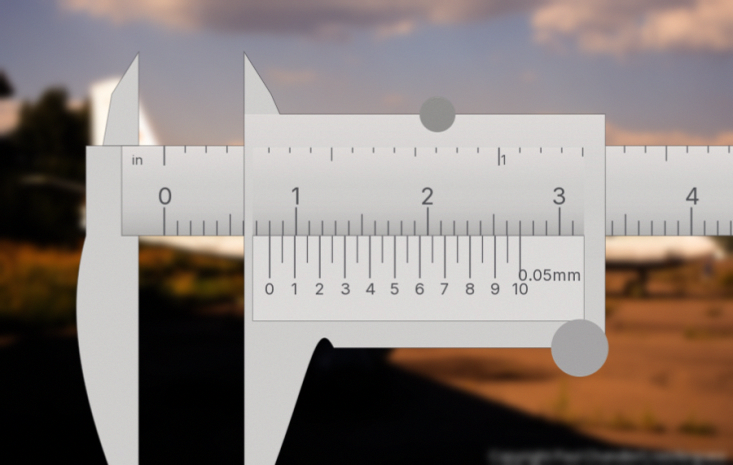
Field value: {"value": 8.0, "unit": "mm"}
